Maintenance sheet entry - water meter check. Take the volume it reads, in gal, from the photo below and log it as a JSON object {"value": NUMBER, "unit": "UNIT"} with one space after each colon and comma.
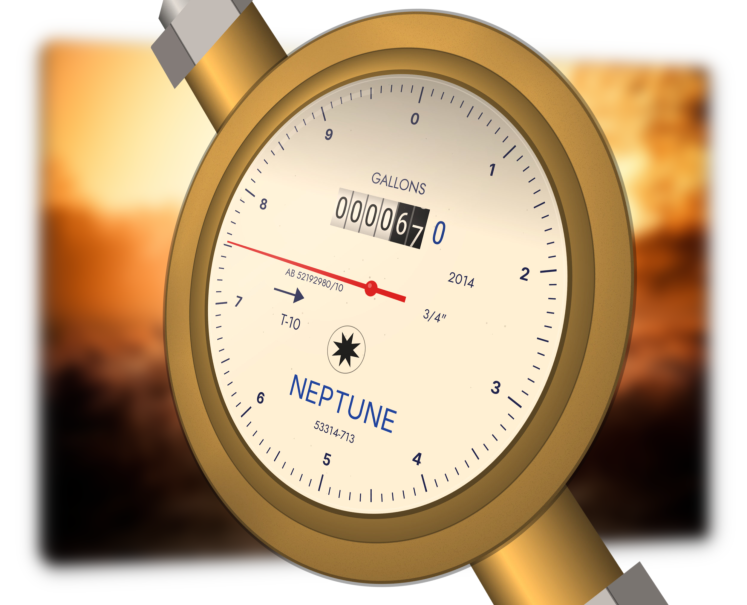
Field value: {"value": 667.5, "unit": "gal"}
